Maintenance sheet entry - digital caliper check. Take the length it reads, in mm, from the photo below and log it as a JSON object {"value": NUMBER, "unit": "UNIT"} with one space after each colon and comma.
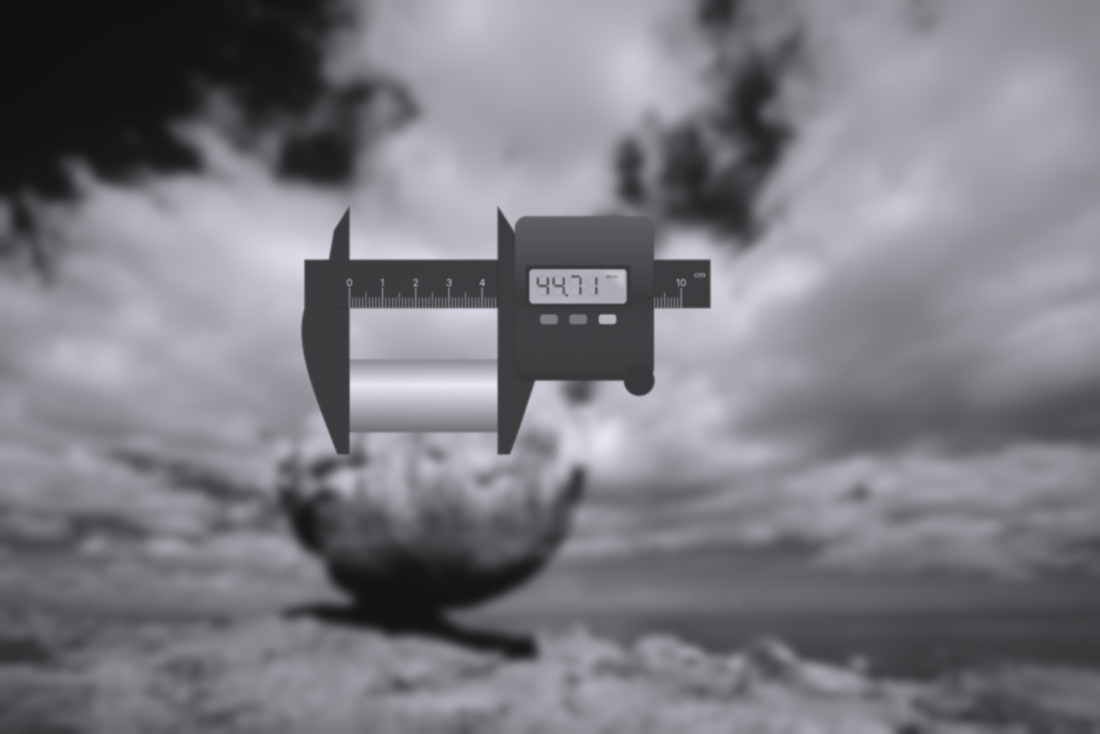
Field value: {"value": 44.71, "unit": "mm"}
